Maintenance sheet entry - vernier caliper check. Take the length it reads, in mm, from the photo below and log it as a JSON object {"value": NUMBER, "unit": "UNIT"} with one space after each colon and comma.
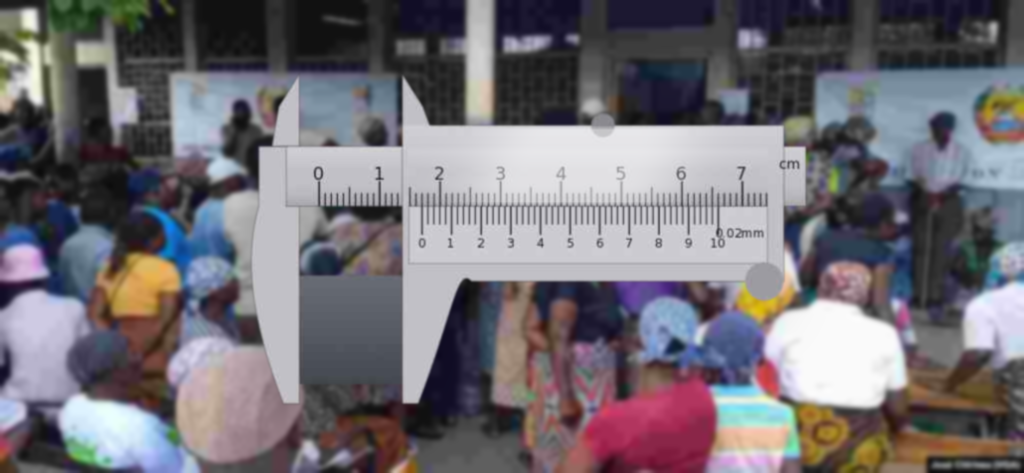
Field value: {"value": 17.0, "unit": "mm"}
